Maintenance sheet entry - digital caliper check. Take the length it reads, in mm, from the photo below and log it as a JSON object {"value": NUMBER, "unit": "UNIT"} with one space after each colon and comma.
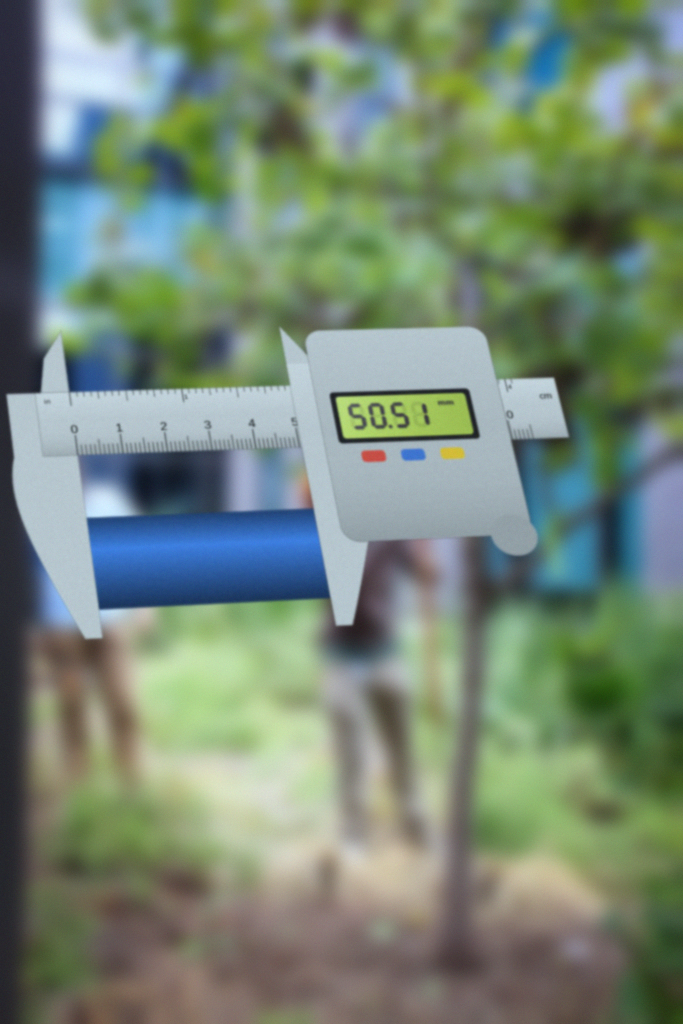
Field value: {"value": 50.51, "unit": "mm"}
